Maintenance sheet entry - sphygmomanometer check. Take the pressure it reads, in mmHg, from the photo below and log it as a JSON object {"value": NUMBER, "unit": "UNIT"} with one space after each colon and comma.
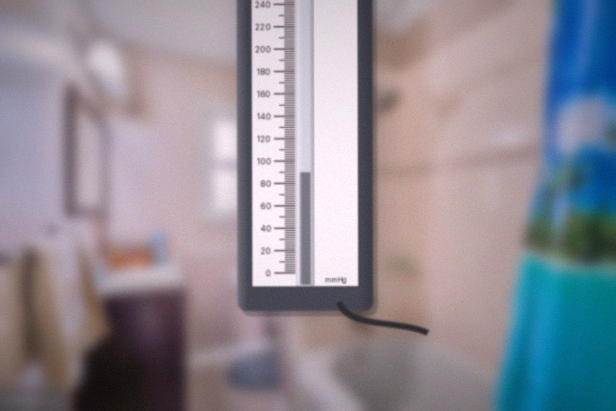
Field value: {"value": 90, "unit": "mmHg"}
